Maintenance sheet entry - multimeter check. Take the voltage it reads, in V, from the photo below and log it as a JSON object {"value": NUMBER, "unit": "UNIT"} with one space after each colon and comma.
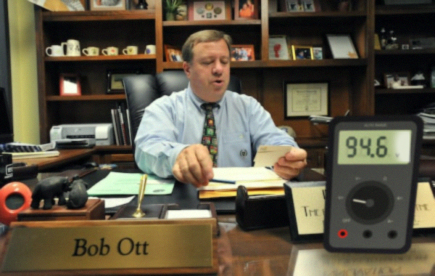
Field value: {"value": 94.6, "unit": "V"}
